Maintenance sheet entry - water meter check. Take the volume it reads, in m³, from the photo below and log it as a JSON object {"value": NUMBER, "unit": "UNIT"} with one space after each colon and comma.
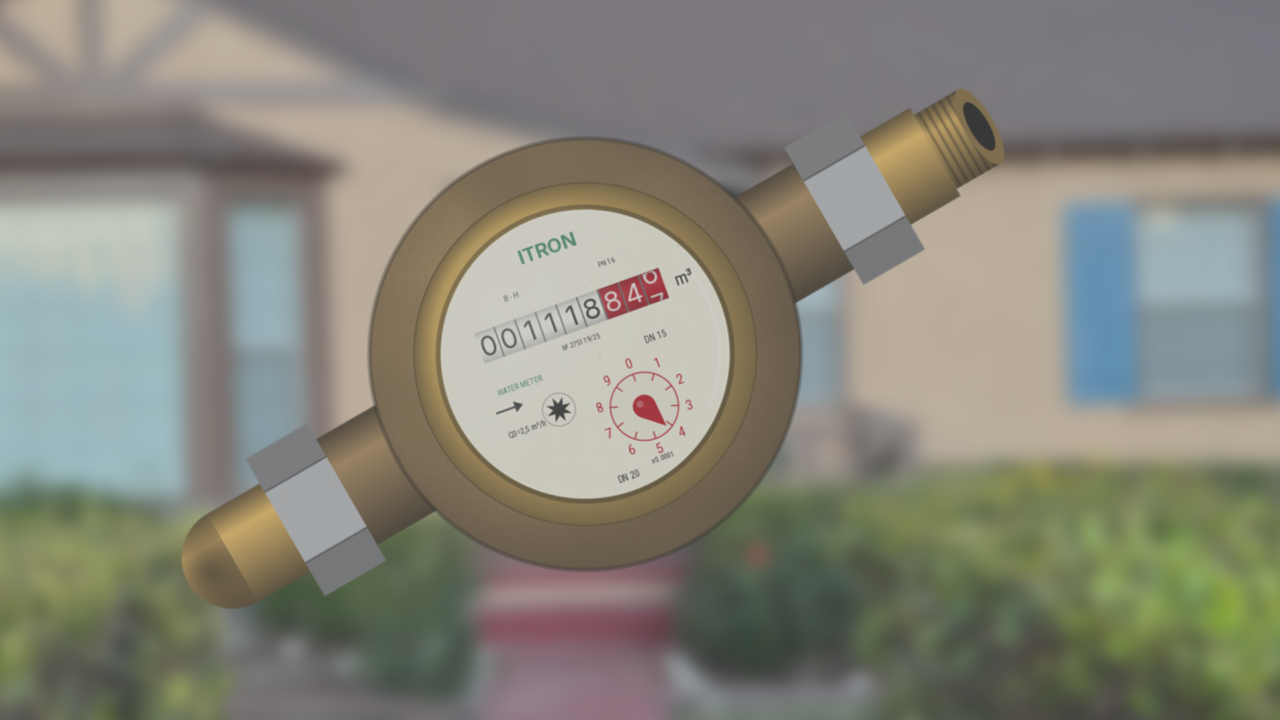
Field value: {"value": 1118.8464, "unit": "m³"}
